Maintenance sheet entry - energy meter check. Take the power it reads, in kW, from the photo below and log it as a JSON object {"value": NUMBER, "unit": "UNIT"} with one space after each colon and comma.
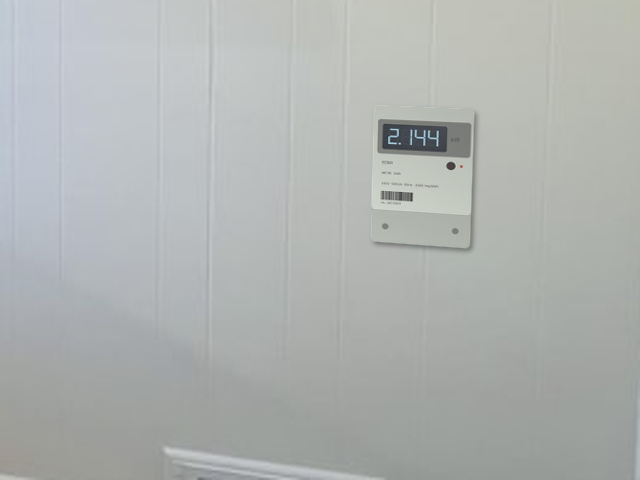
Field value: {"value": 2.144, "unit": "kW"}
